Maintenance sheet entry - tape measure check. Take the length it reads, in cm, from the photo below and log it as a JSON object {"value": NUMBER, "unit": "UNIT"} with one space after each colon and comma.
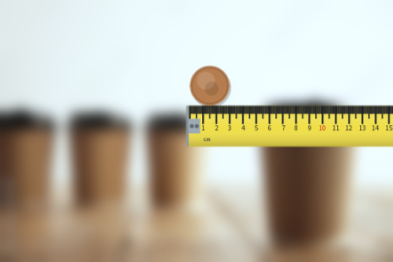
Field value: {"value": 3, "unit": "cm"}
